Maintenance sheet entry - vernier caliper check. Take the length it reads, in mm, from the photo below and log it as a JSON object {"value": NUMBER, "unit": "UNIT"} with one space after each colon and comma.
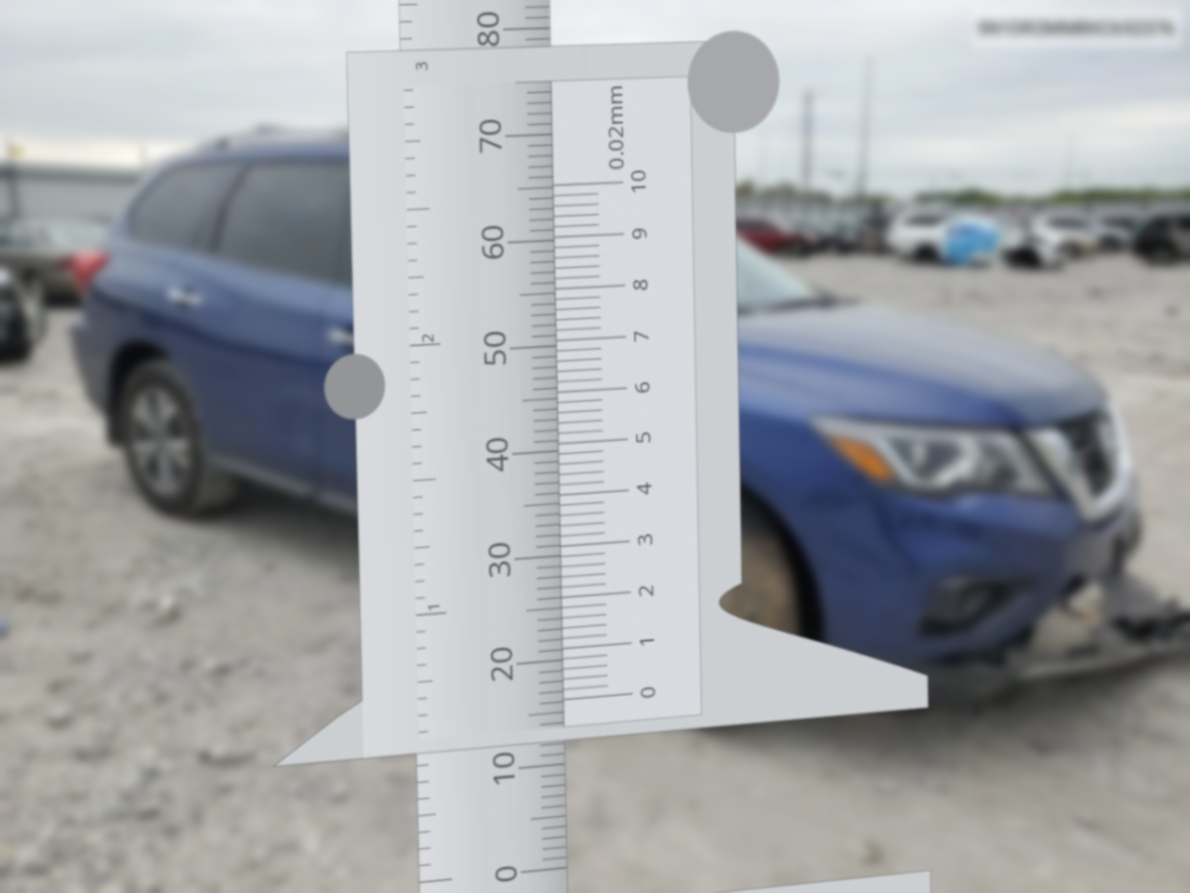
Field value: {"value": 16.2, "unit": "mm"}
